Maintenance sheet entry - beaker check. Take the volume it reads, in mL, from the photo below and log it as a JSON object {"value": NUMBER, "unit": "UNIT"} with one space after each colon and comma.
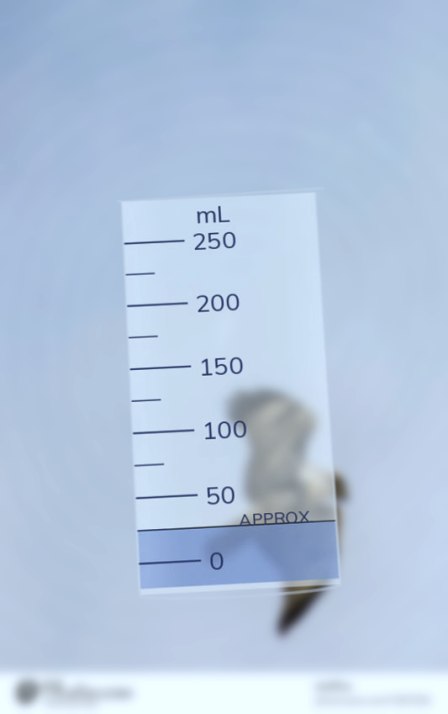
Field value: {"value": 25, "unit": "mL"}
